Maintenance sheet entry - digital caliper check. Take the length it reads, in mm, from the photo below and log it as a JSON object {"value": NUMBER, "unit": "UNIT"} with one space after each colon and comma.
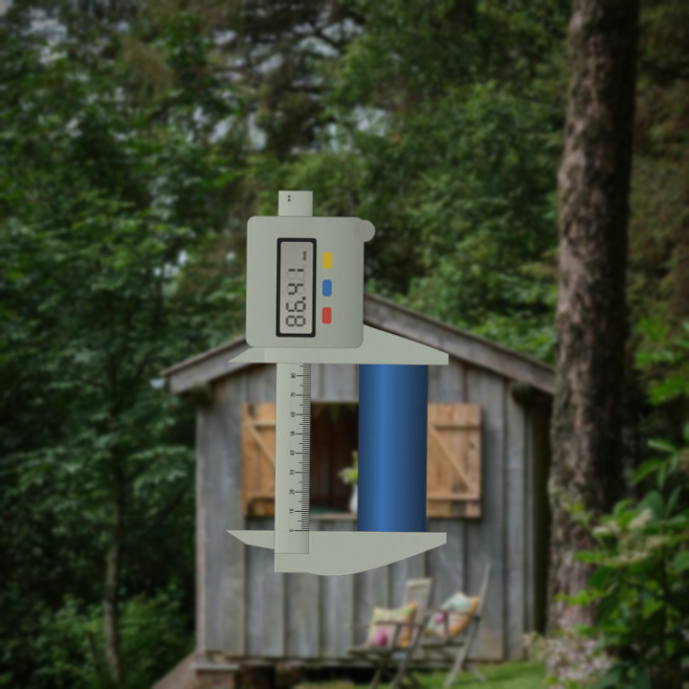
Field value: {"value": 86.41, "unit": "mm"}
